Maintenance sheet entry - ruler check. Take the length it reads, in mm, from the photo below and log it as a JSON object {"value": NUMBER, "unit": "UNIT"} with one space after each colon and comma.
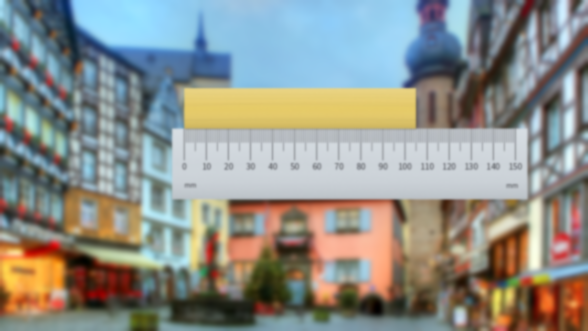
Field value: {"value": 105, "unit": "mm"}
